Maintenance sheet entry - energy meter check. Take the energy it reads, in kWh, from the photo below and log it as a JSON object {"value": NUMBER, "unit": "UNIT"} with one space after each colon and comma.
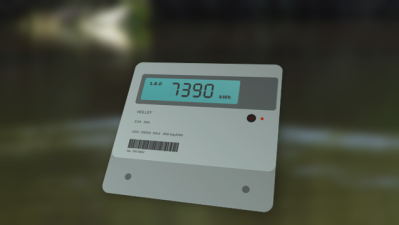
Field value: {"value": 7390, "unit": "kWh"}
